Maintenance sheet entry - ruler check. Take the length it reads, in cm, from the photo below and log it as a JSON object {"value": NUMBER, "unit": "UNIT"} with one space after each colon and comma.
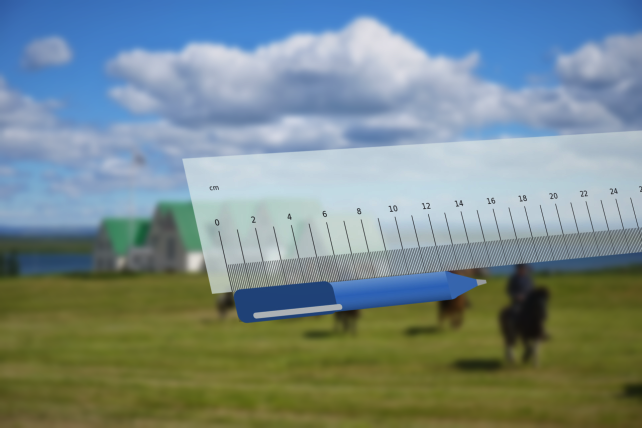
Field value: {"value": 14.5, "unit": "cm"}
